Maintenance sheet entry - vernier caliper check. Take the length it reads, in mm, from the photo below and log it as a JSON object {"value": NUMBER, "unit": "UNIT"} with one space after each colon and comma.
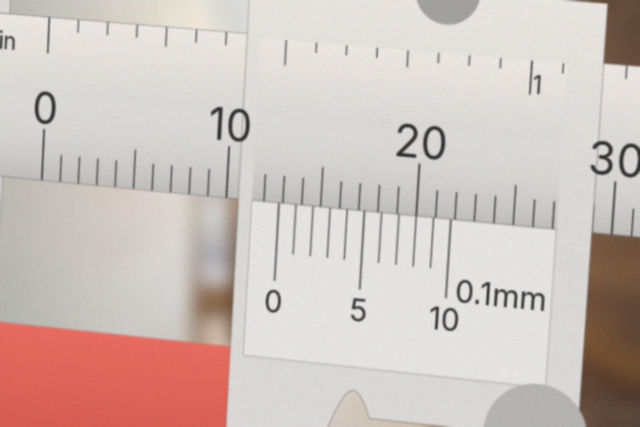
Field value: {"value": 12.8, "unit": "mm"}
